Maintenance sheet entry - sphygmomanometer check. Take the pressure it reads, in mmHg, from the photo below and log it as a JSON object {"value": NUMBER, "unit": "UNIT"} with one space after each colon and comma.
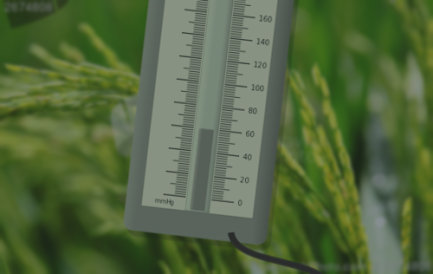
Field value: {"value": 60, "unit": "mmHg"}
